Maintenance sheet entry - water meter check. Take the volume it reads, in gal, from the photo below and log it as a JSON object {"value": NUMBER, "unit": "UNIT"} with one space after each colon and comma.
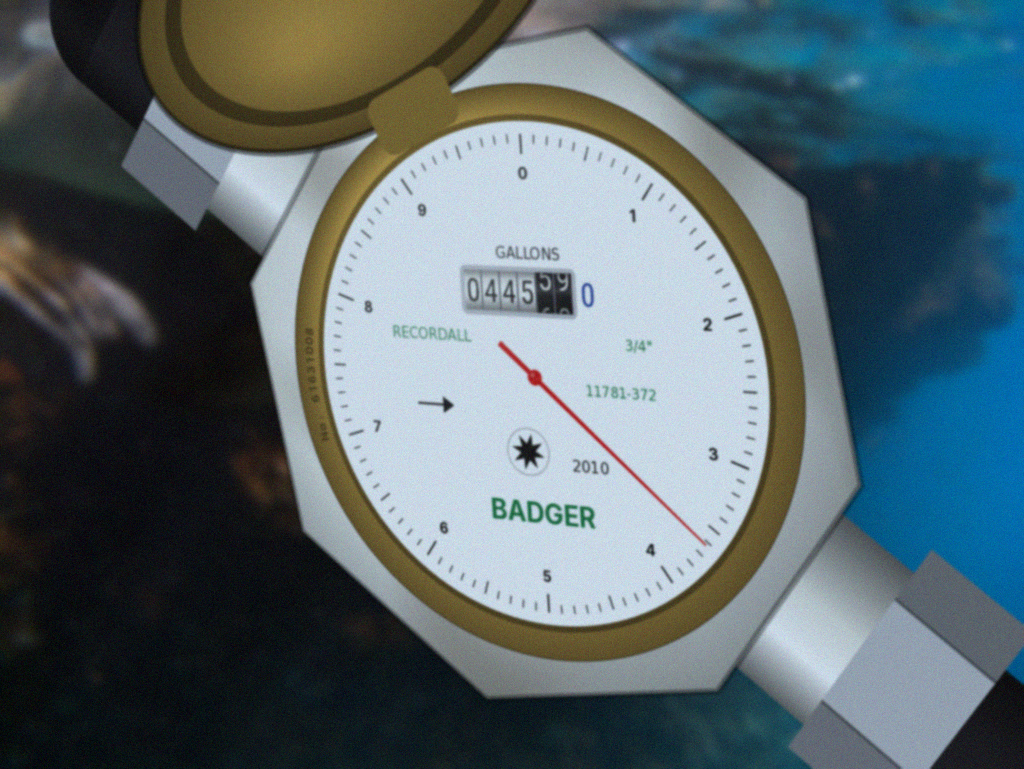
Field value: {"value": 445593.6, "unit": "gal"}
